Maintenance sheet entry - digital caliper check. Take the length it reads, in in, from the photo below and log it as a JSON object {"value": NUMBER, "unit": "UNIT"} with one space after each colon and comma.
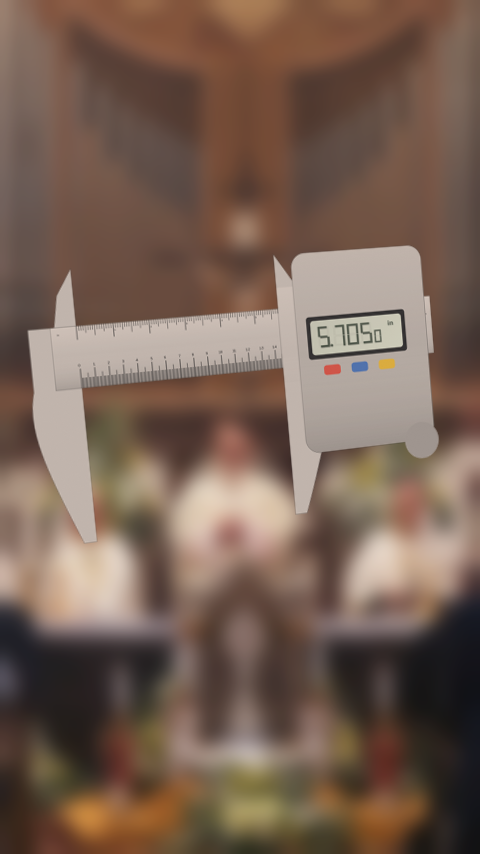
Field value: {"value": 5.7050, "unit": "in"}
